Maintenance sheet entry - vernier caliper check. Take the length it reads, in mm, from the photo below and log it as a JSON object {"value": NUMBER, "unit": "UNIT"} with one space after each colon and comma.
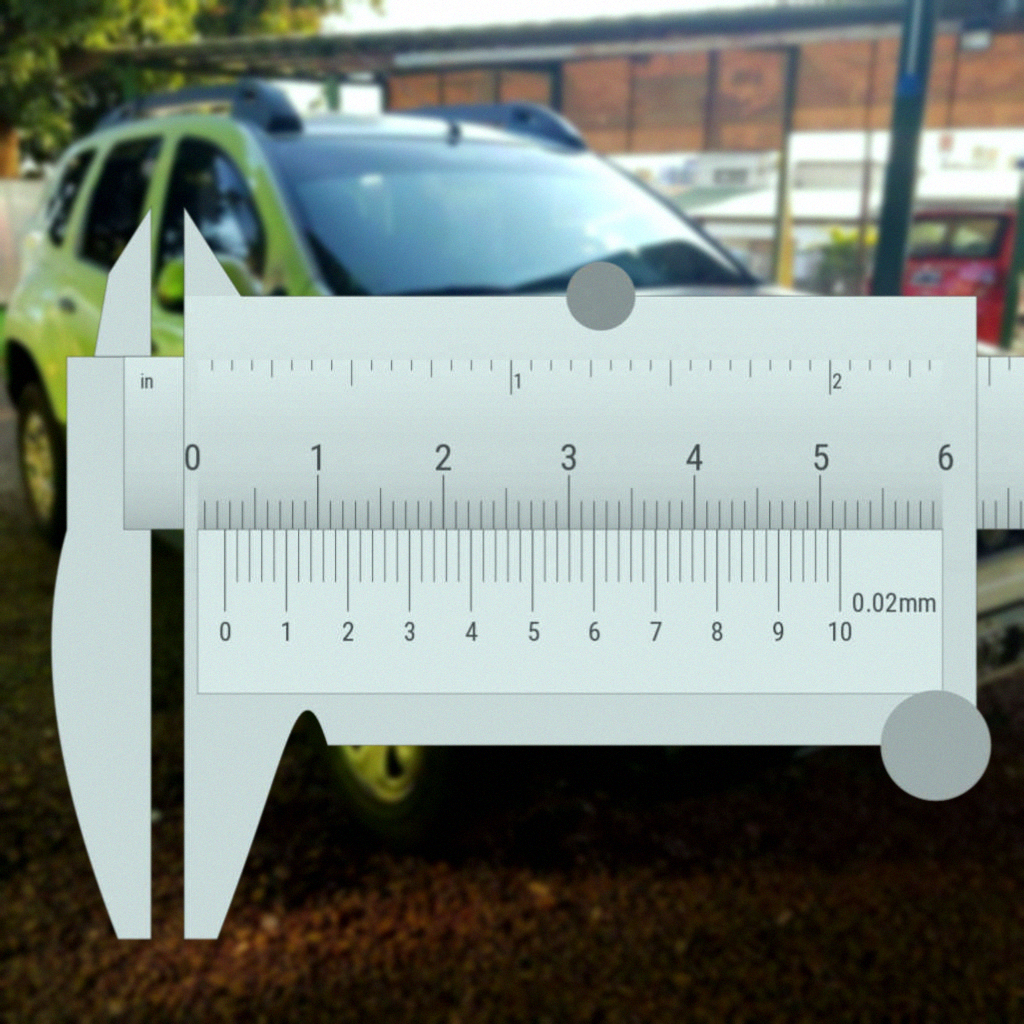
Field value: {"value": 2.6, "unit": "mm"}
